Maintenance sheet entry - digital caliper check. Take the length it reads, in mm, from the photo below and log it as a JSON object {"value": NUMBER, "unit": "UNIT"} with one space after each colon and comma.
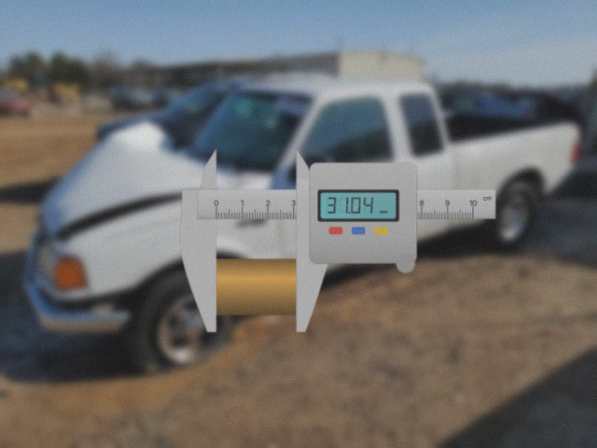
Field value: {"value": 31.04, "unit": "mm"}
